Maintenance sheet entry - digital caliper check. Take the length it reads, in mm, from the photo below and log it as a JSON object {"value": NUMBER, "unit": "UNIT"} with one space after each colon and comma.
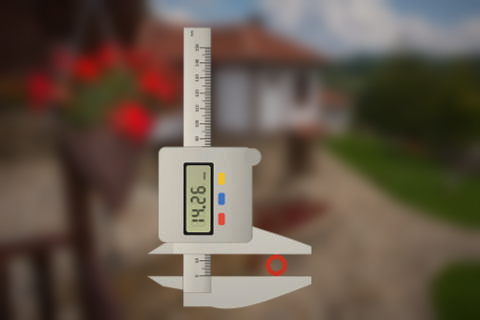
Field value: {"value": 14.26, "unit": "mm"}
